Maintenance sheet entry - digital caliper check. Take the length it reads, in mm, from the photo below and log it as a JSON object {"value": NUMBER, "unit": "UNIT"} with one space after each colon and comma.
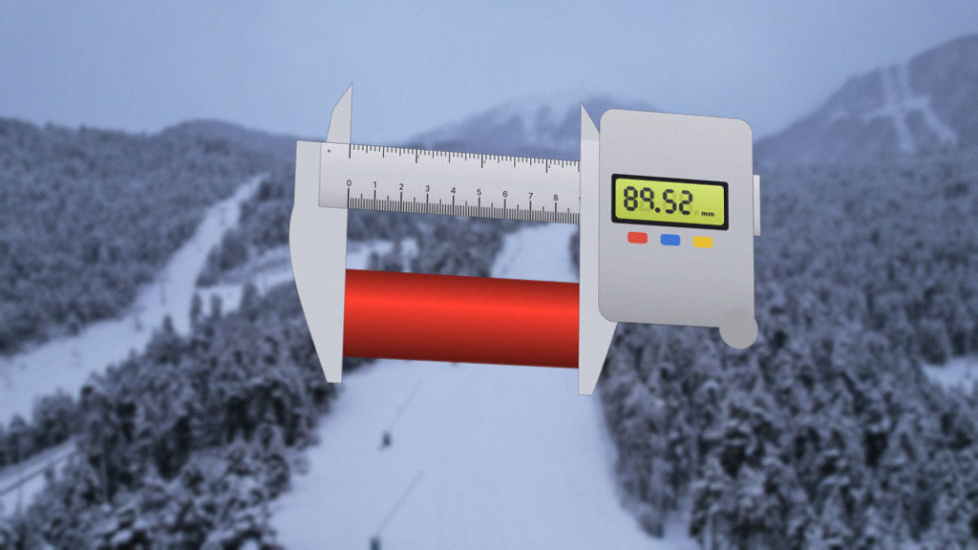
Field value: {"value": 89.52, "unit": "mm"}
